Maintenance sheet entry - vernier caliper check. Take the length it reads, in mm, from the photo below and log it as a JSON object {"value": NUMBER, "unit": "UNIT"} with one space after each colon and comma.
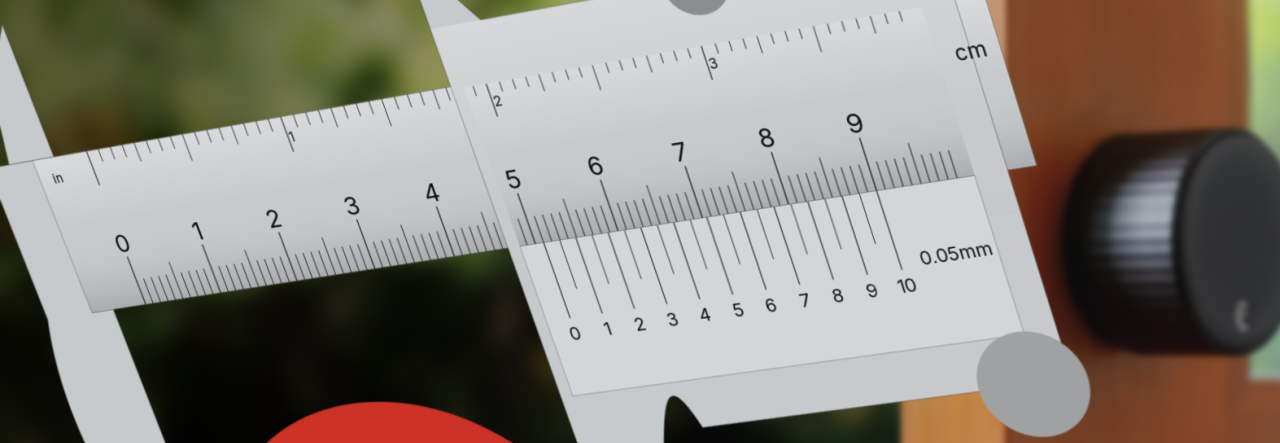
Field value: {"value": 51.0, "unit": "mm"}
